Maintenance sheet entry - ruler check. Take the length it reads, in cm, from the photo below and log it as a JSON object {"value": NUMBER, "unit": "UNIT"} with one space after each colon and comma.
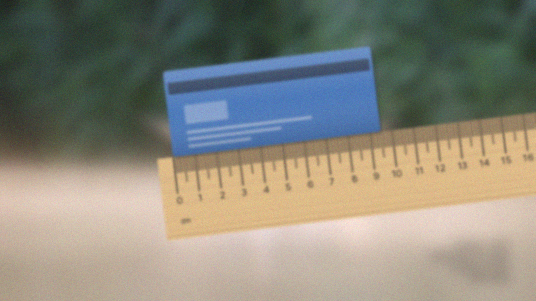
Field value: {"value": 9.5, "unit": "cm"}
